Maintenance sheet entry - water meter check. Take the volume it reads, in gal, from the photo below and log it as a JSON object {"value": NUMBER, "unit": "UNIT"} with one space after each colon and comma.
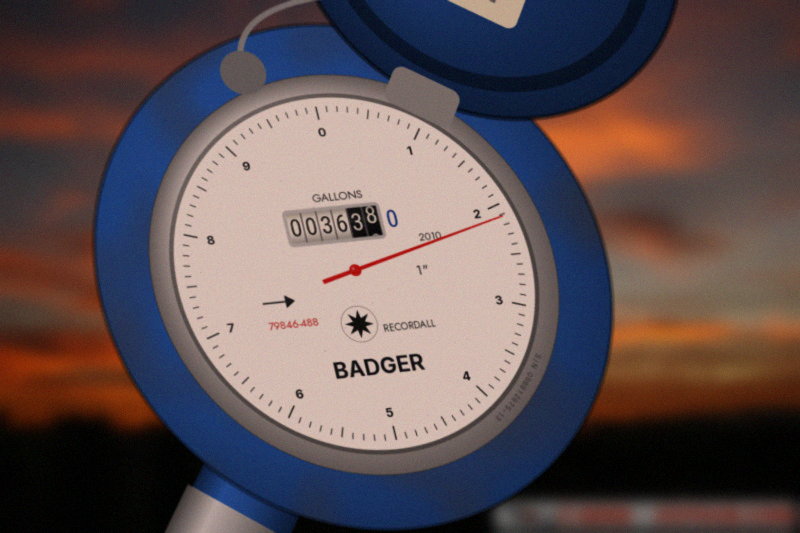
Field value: {"value": 36382.1, "unit": "gal"}
